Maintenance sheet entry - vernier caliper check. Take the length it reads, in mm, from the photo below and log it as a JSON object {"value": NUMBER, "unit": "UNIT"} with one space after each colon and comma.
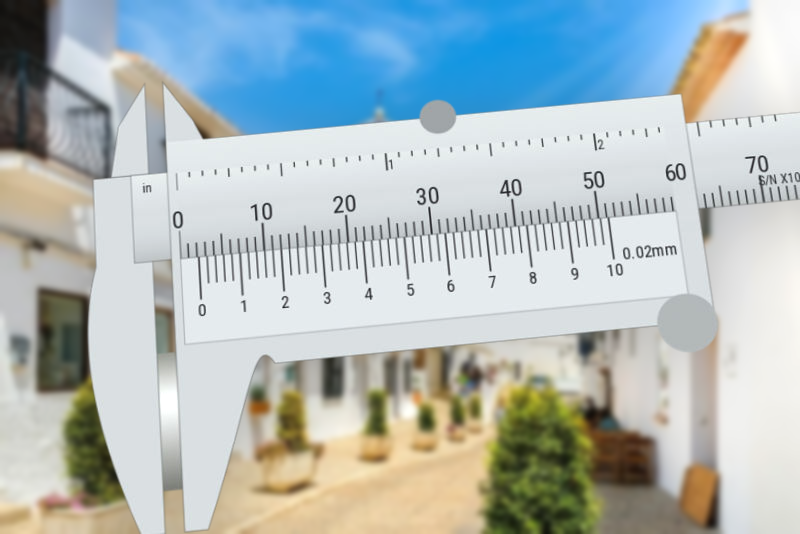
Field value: {"value": 2.2, "unit": "mm"}
